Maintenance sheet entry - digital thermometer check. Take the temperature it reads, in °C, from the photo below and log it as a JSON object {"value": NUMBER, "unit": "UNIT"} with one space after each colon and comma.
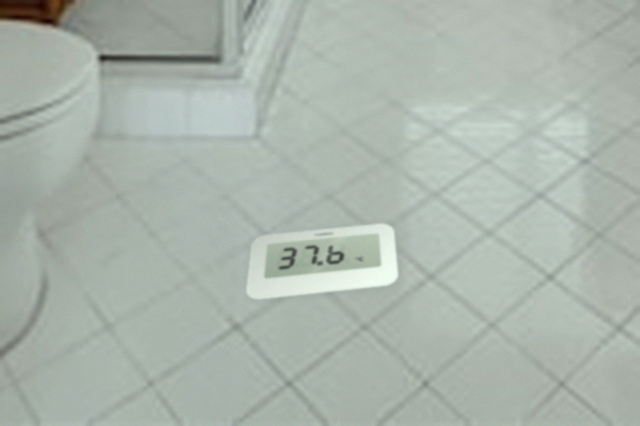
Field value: {"value": 37.6, "unit": "°C"}
